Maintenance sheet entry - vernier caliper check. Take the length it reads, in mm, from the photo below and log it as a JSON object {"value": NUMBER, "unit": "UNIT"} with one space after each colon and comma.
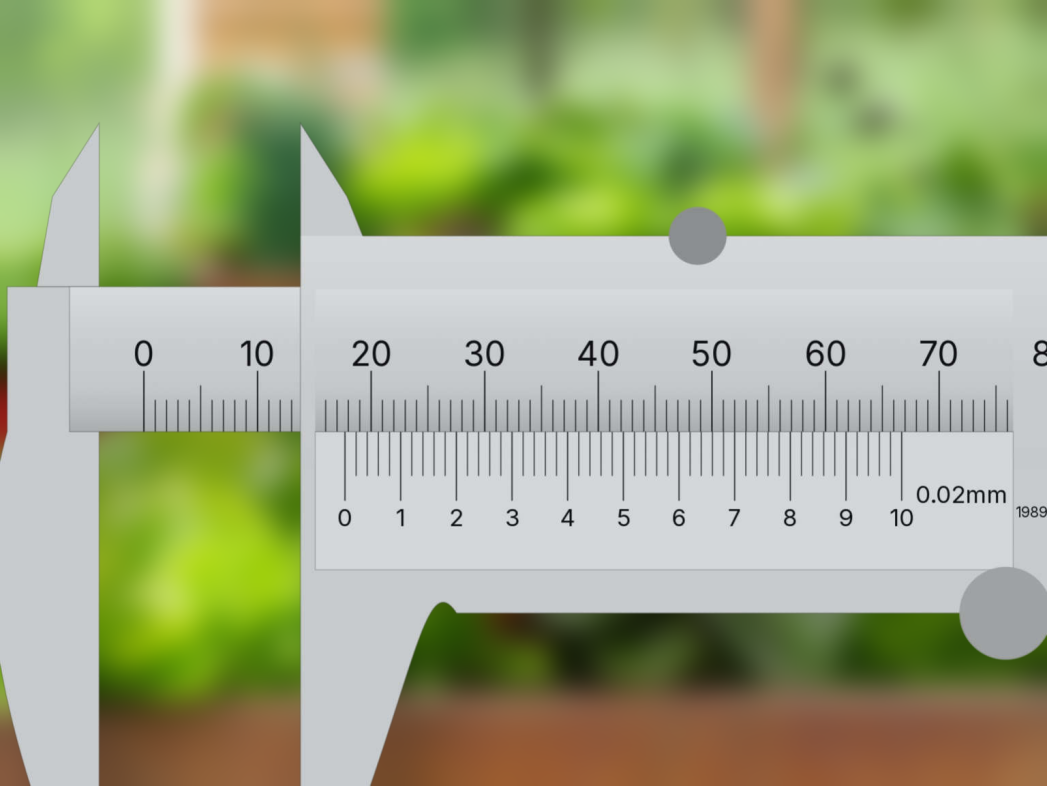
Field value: {"value": 17.7, "unit": "mm"}
